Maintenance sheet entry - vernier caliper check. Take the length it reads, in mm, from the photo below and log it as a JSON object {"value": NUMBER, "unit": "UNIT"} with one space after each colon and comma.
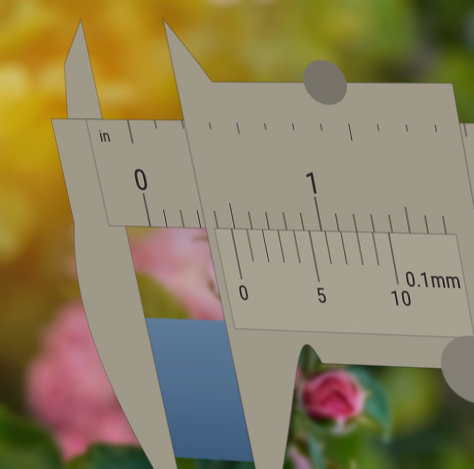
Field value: {"value": 4.8, "unit": "mm"}
